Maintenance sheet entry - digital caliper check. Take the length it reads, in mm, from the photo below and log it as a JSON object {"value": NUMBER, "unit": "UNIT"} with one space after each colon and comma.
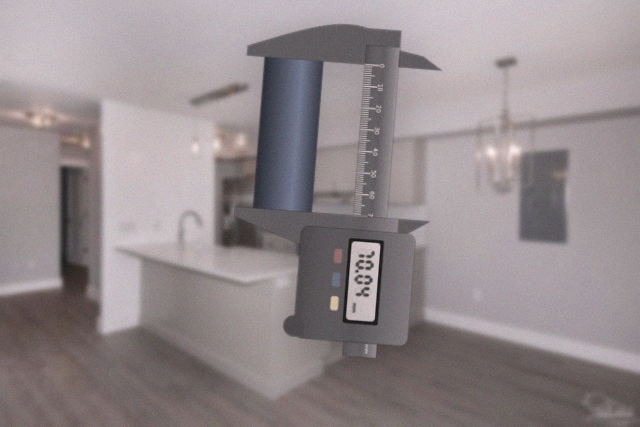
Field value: {"value": 70.04, "unit": "mm"}
